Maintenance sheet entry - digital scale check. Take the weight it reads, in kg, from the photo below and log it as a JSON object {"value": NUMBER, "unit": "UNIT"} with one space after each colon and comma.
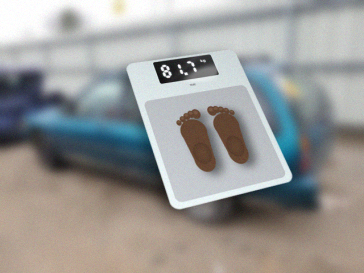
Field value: {"value": 81.7, "unit": "kg"}
